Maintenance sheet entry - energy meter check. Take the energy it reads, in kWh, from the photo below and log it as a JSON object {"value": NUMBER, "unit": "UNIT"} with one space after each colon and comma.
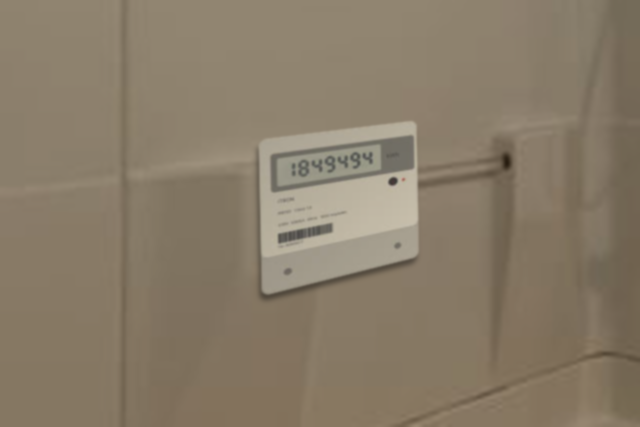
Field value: {"value": 1849494, "unit": "kWh"}
